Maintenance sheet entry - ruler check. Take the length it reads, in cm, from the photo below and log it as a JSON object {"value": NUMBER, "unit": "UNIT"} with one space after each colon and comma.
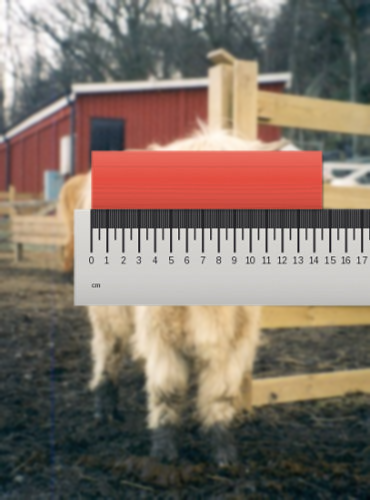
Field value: {"value": 14.5, "unit": "cm"}
